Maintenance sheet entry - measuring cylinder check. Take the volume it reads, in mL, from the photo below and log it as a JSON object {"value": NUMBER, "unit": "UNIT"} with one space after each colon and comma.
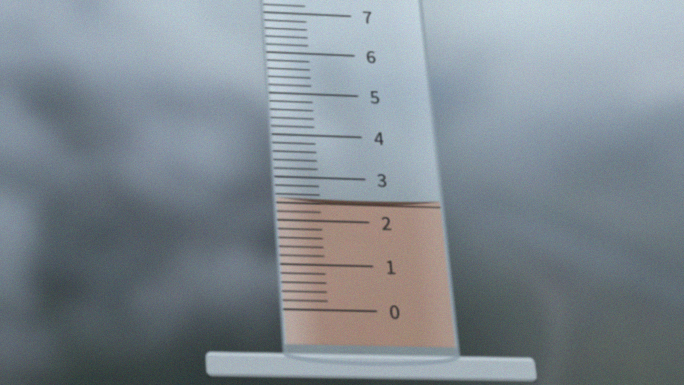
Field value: {"value": 2.4, "unit": "mL"}
